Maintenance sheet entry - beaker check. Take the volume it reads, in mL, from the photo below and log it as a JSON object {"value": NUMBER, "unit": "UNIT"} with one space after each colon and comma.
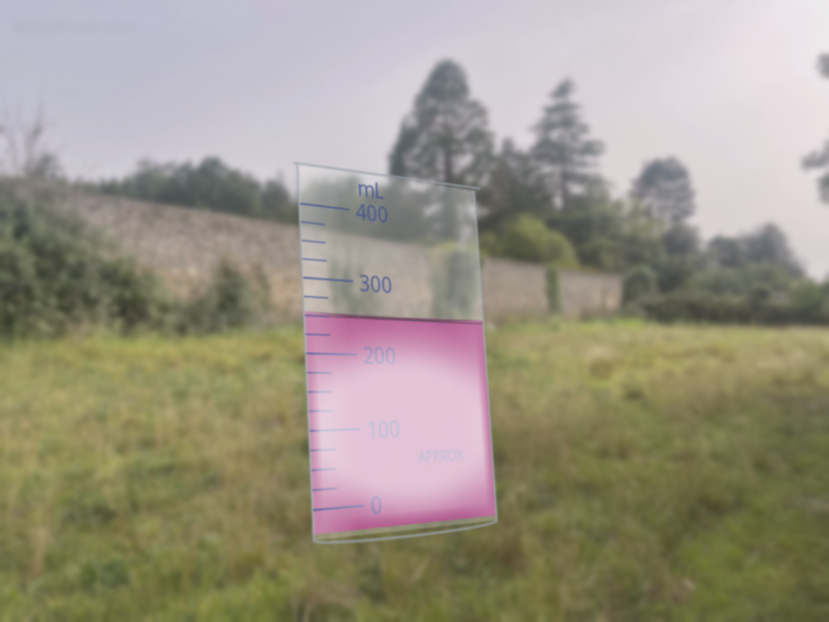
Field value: {"value": 250, "unit": "mL"}
